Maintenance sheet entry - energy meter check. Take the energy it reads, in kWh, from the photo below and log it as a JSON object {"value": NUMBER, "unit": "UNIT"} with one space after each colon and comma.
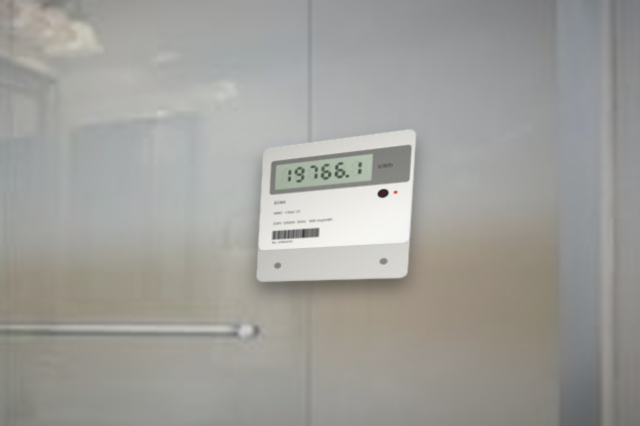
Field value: {"value": 19766.1, "unit": "kWh"}
